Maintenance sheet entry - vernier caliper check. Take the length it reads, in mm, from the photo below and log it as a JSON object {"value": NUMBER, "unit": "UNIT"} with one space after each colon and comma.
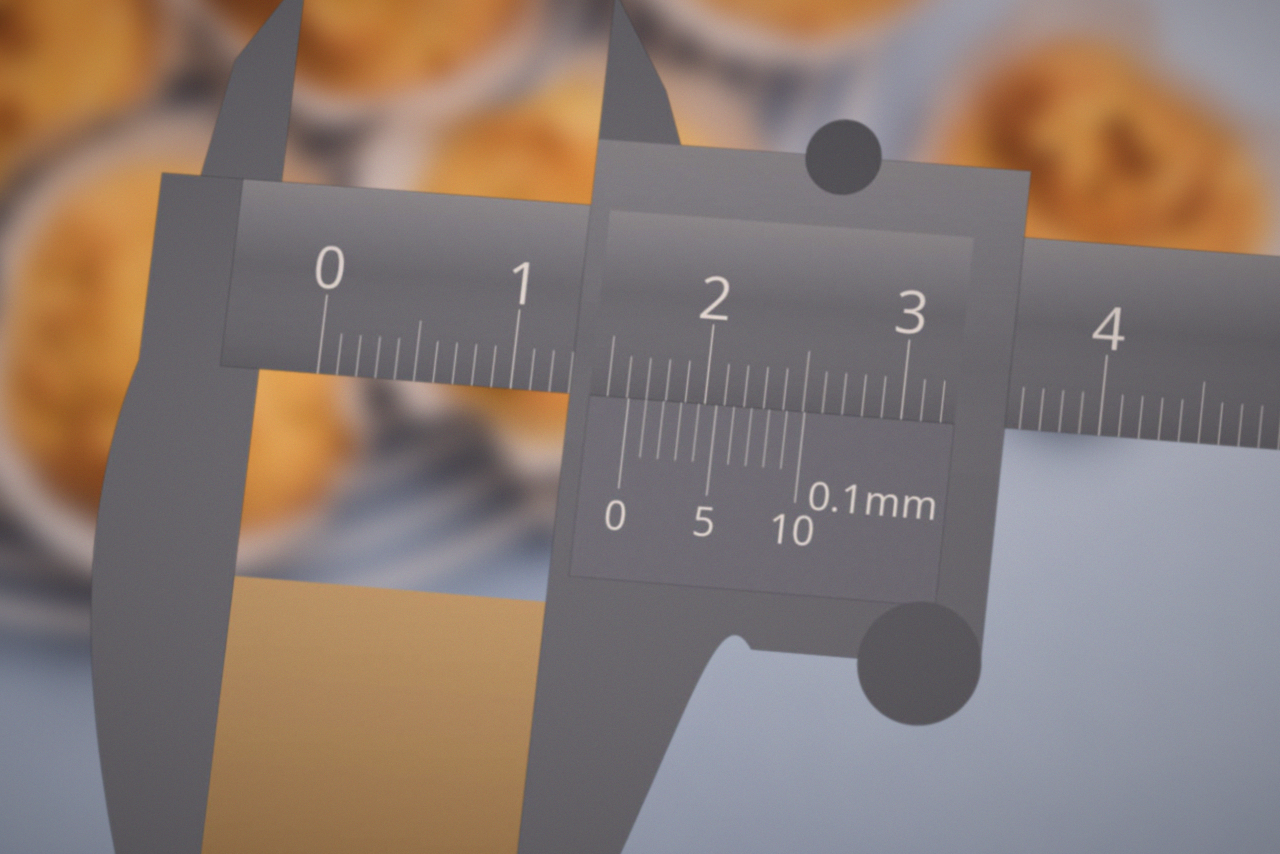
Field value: {"value": 16.1, "unit": "mm"}
